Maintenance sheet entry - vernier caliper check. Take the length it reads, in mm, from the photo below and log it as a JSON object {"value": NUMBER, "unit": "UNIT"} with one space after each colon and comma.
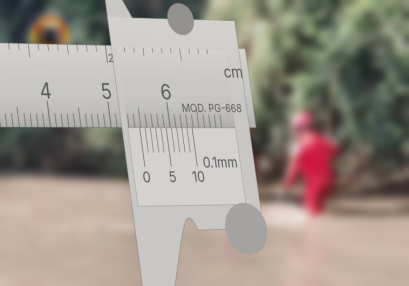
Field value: {"value": 54.8, "unit": "mm"}
